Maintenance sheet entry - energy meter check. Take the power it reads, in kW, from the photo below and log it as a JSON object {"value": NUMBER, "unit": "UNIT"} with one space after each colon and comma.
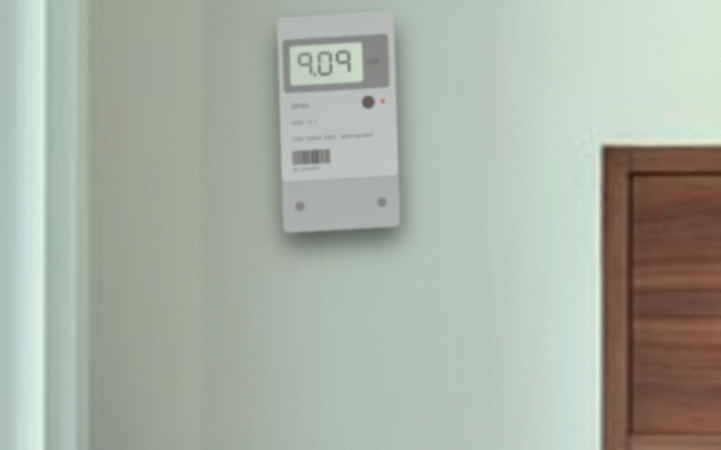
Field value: {"value": 9.09, "unit": "kW"}
